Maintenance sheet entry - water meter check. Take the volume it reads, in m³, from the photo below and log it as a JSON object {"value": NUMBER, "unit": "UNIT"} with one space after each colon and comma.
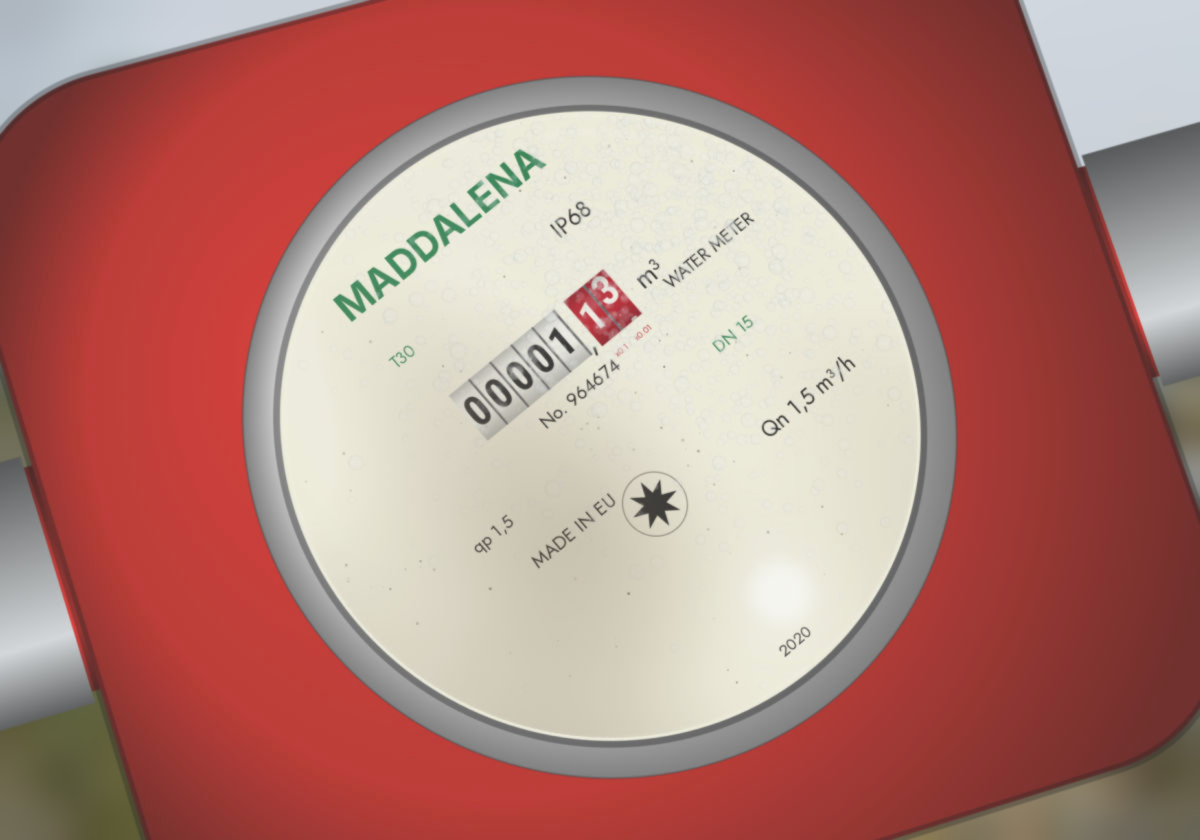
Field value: {"value": 1.13, "unit": "m³"}
